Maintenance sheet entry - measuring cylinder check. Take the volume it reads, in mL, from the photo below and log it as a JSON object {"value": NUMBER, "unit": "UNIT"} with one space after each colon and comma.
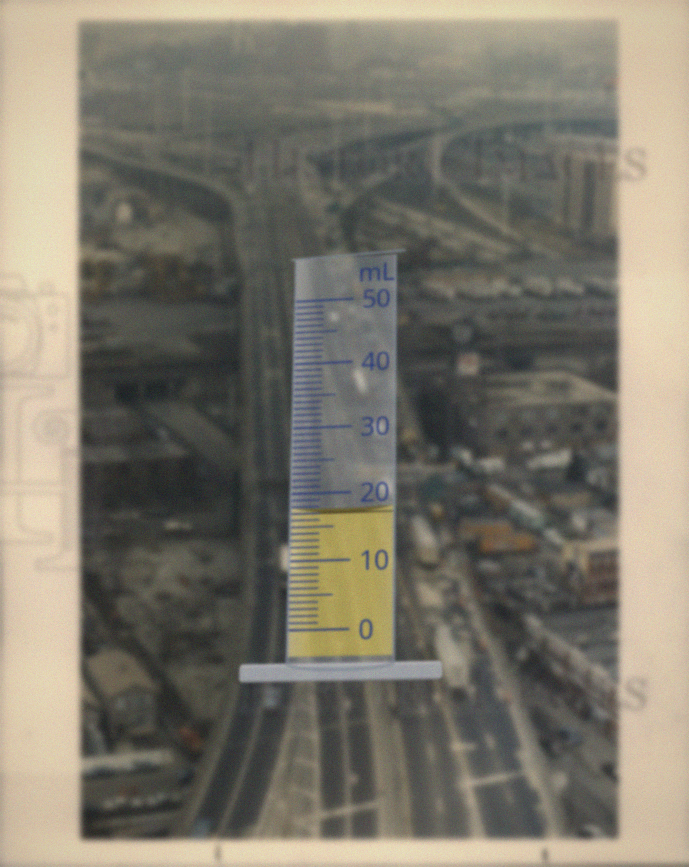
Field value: {"value": 17, "unit": "mL"}
